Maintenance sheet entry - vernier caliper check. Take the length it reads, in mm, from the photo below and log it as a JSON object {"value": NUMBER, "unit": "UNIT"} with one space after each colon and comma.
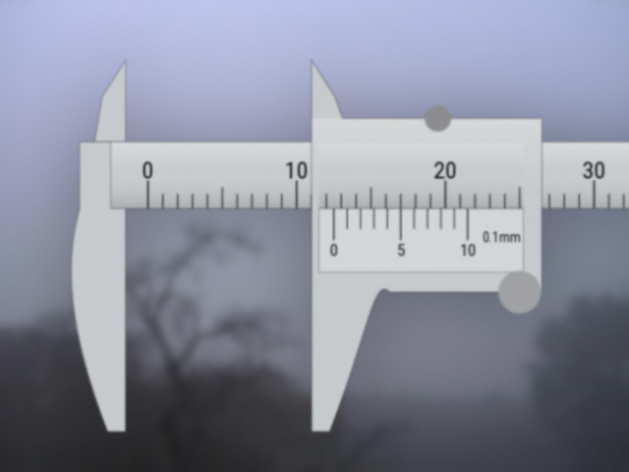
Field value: {"value": 12.5, "unit": "mm"}
